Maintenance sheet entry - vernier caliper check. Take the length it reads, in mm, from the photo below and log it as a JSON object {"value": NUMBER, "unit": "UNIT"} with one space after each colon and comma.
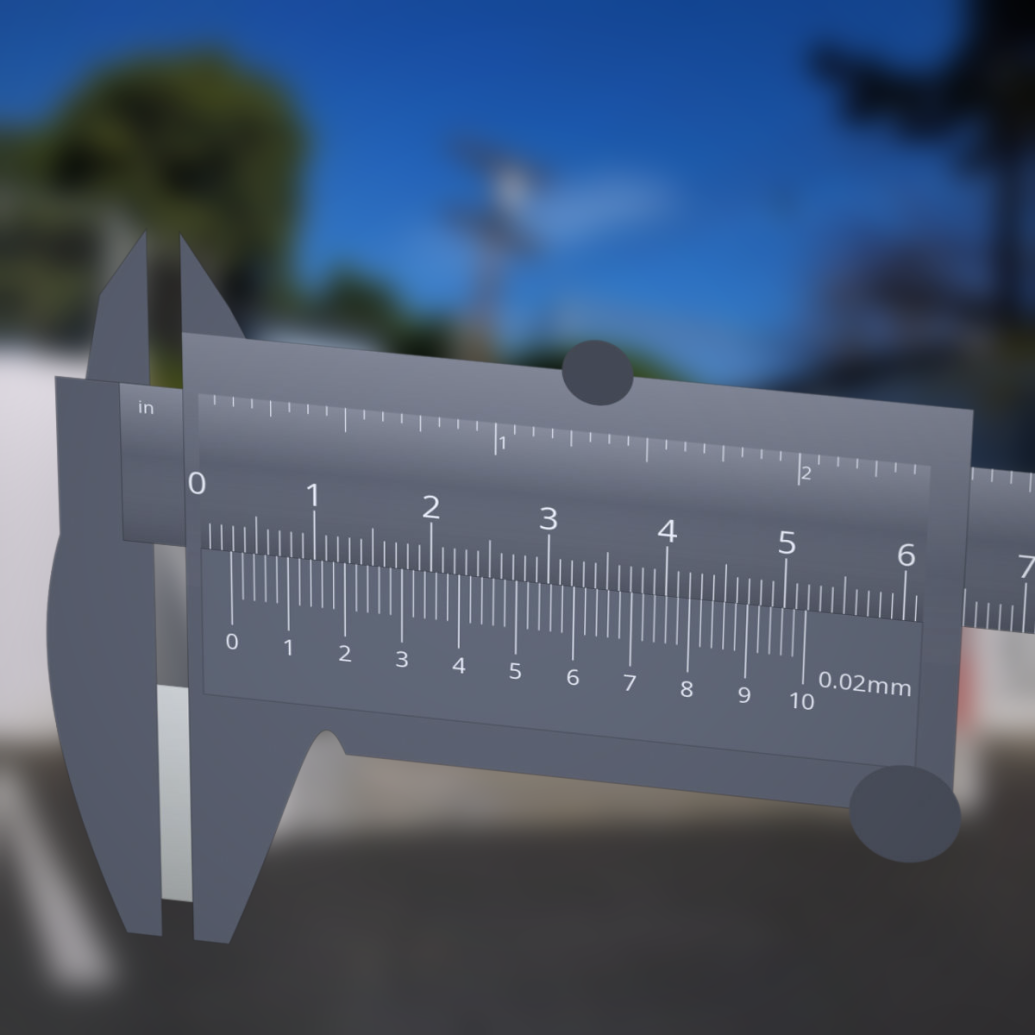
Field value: {"value": 2.8, "unit": "mm"}
